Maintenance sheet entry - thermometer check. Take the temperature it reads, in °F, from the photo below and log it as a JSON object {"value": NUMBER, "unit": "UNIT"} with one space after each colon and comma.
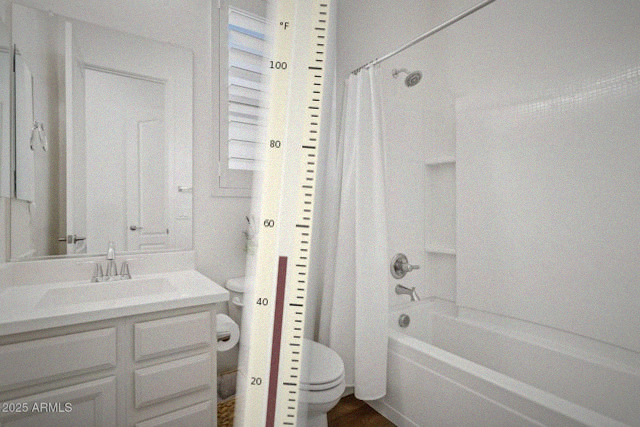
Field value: {"value": 52, "unit": "°F"}
